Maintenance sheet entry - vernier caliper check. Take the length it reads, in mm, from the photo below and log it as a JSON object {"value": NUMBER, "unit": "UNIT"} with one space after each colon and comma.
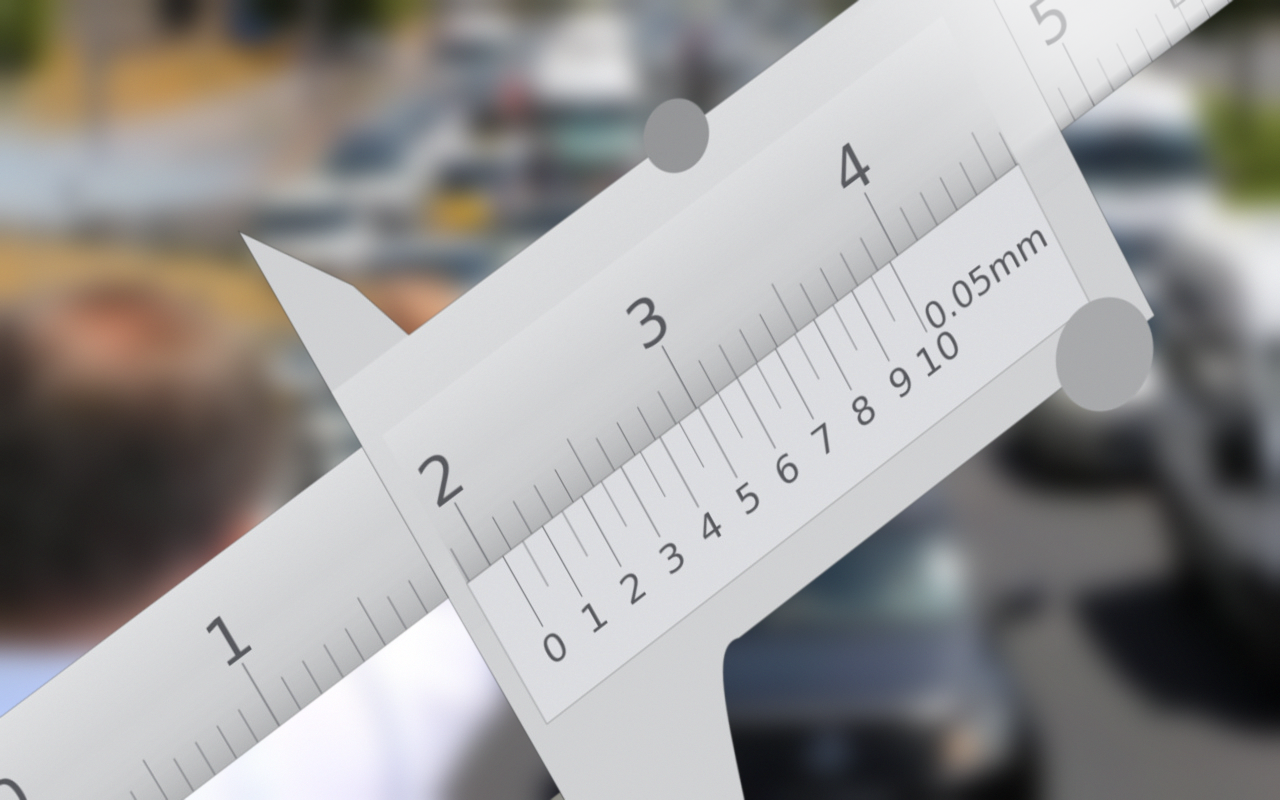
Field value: {"value": 20.6, "unit": "mm"}
